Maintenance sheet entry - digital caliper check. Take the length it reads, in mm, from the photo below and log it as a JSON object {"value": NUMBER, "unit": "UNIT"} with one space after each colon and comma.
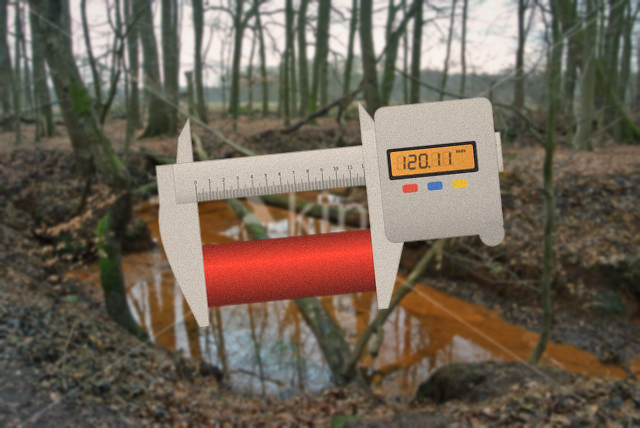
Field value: {"value": 120.11, "unit": "mm"}
